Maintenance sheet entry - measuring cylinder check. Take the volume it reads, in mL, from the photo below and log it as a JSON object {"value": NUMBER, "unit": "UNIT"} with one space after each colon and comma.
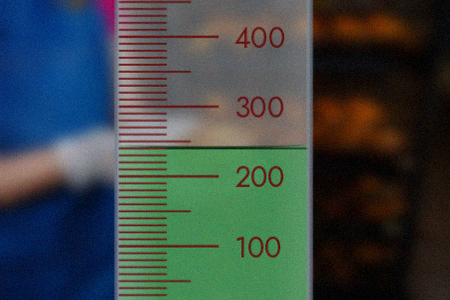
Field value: {"value": 240, "unit": "mL"}
